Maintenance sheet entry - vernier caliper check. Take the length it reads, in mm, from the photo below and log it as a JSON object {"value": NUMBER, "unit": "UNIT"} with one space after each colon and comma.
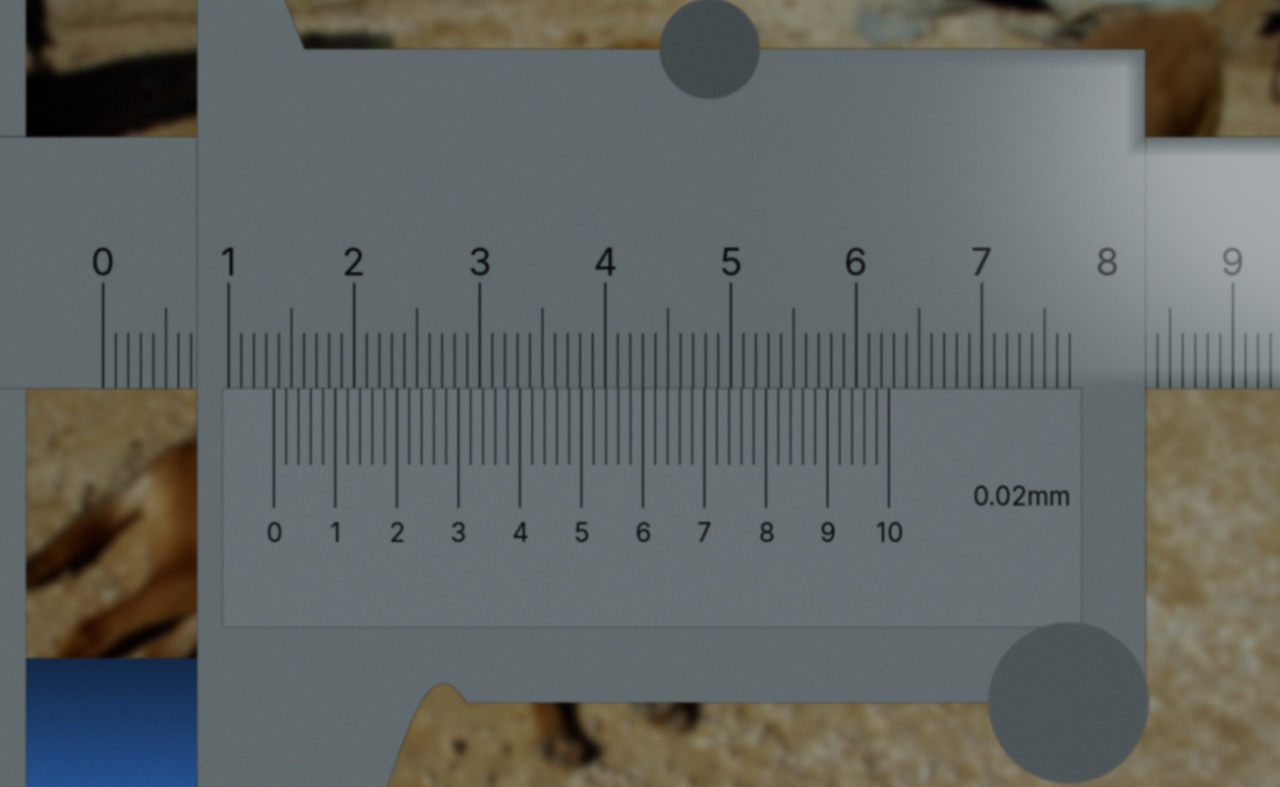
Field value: {"value": 13.6, "unit": "mm"}
